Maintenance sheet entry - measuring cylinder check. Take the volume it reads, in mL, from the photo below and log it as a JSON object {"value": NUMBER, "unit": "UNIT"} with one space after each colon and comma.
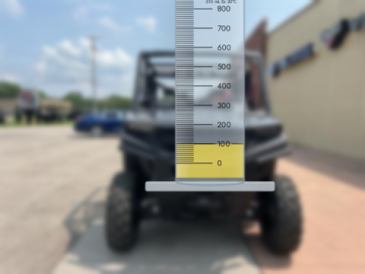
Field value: {"value": 100, "unit": "mL"}
